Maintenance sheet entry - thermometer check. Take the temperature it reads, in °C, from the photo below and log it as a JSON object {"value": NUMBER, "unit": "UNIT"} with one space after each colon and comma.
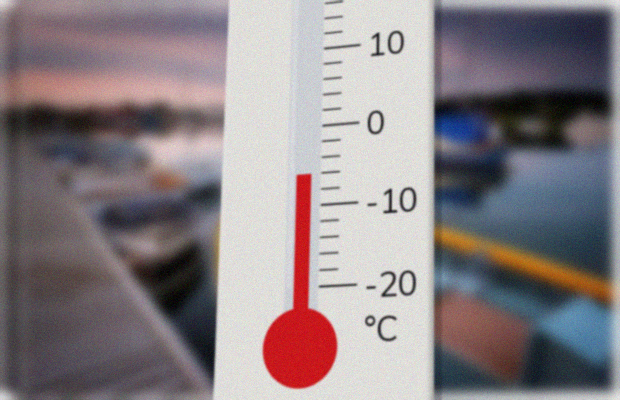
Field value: {"value": -6, "unit": "°C"}
